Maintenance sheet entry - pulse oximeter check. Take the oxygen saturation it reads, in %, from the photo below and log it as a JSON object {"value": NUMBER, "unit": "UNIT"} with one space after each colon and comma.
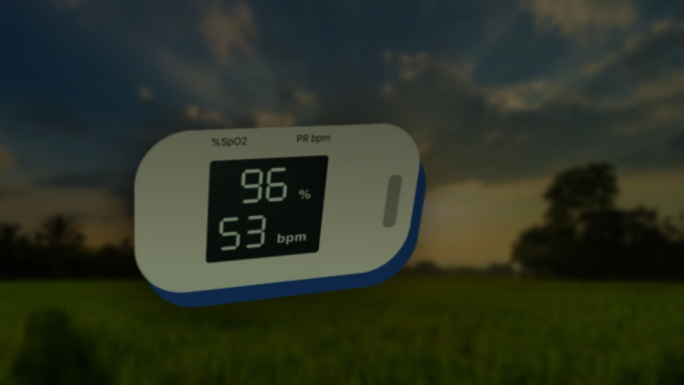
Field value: {"value": 96, "unit": "%"}
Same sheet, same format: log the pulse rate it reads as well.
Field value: {"value": 53, "unit": "bpm"}
